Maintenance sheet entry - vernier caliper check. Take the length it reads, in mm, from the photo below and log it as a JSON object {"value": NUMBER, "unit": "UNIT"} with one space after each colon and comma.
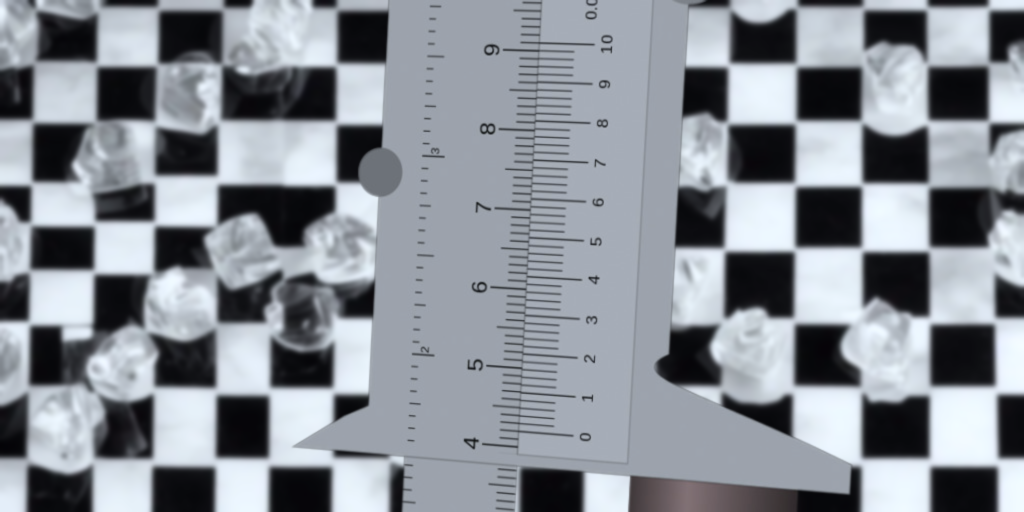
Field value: {"value": 42.0, "unit": "mm"}
